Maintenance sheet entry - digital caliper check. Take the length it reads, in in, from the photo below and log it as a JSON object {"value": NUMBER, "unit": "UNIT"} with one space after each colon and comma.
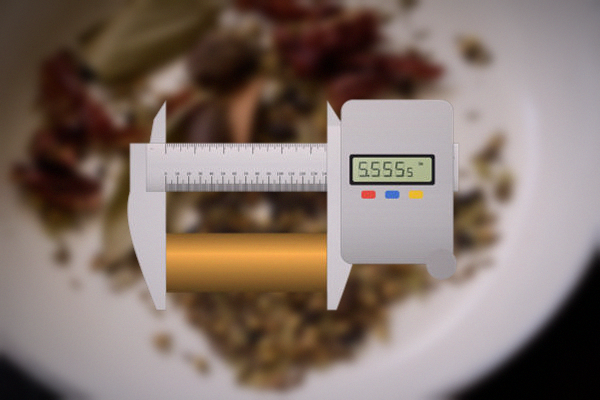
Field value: {"value": 5.5555, "unit": "in"}
